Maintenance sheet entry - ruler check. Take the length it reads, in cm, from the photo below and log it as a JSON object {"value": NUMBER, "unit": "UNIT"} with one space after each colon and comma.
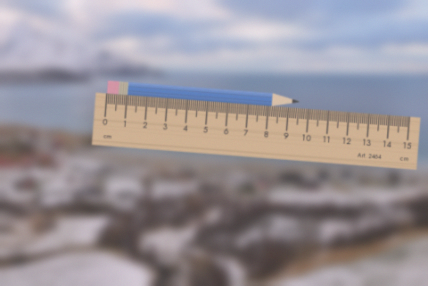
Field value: {"value": 9.5, "unit": "cm"}
